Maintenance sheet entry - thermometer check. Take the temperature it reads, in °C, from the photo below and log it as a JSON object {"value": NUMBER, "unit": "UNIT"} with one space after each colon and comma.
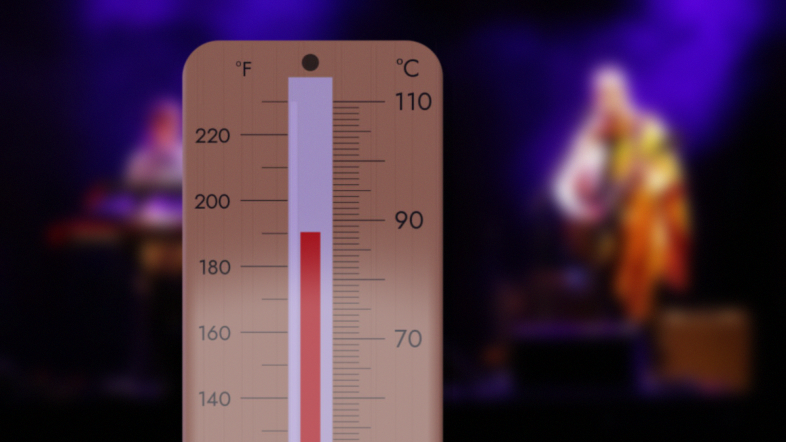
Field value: {"value": 88, "unit": "°C"}
